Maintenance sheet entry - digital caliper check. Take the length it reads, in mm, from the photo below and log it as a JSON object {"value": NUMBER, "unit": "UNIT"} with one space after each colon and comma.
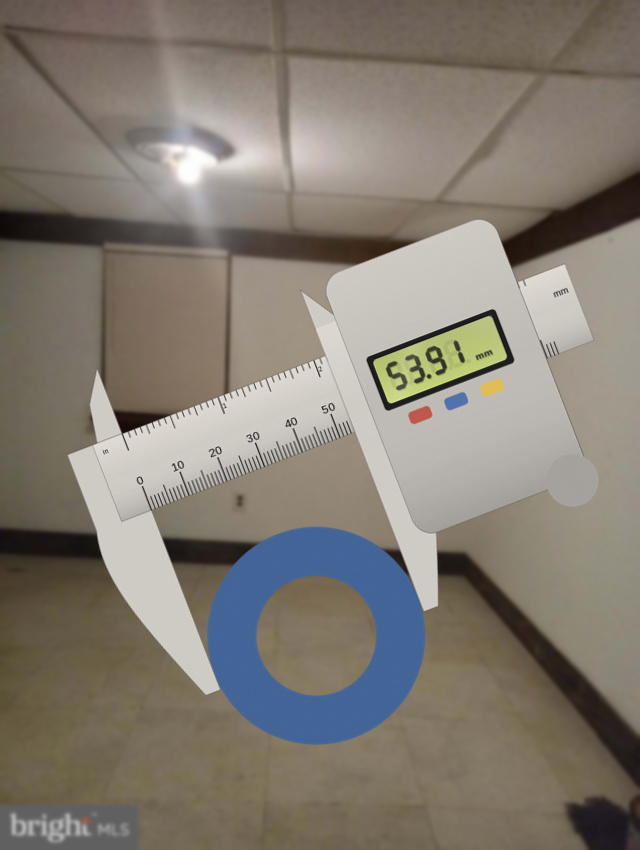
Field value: {"value": 53.91, "unit": "mm"}
